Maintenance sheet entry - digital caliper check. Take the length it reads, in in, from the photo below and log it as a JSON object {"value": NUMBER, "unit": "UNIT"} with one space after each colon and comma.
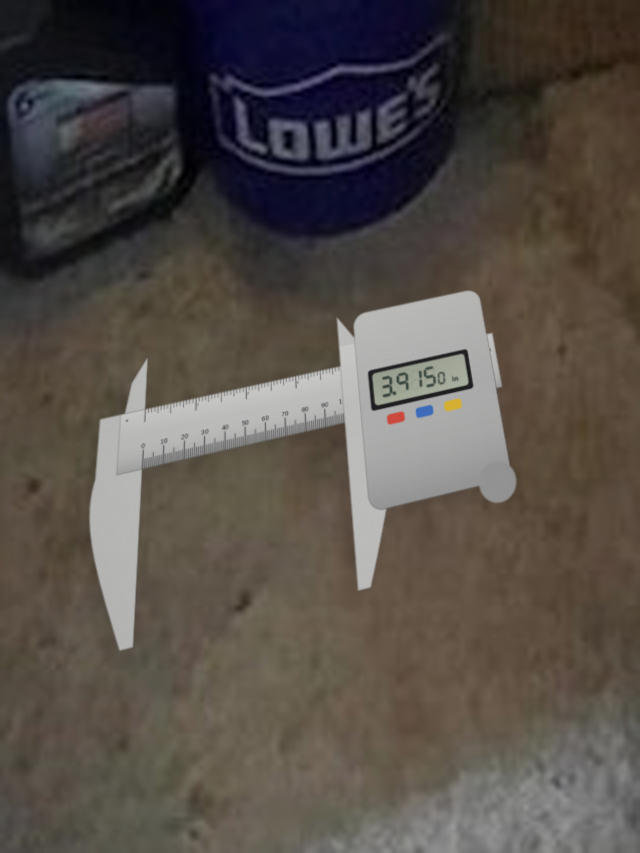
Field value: {"value": 3.9150, "unit": "in"}
